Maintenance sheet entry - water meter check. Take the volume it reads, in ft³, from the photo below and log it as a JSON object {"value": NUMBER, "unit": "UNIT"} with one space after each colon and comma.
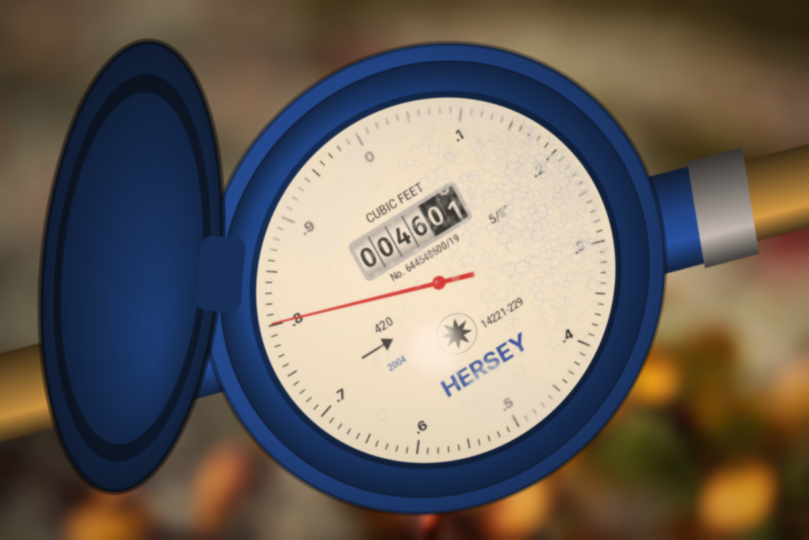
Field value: {"value": 4600.80, "unit": "ft³"}
